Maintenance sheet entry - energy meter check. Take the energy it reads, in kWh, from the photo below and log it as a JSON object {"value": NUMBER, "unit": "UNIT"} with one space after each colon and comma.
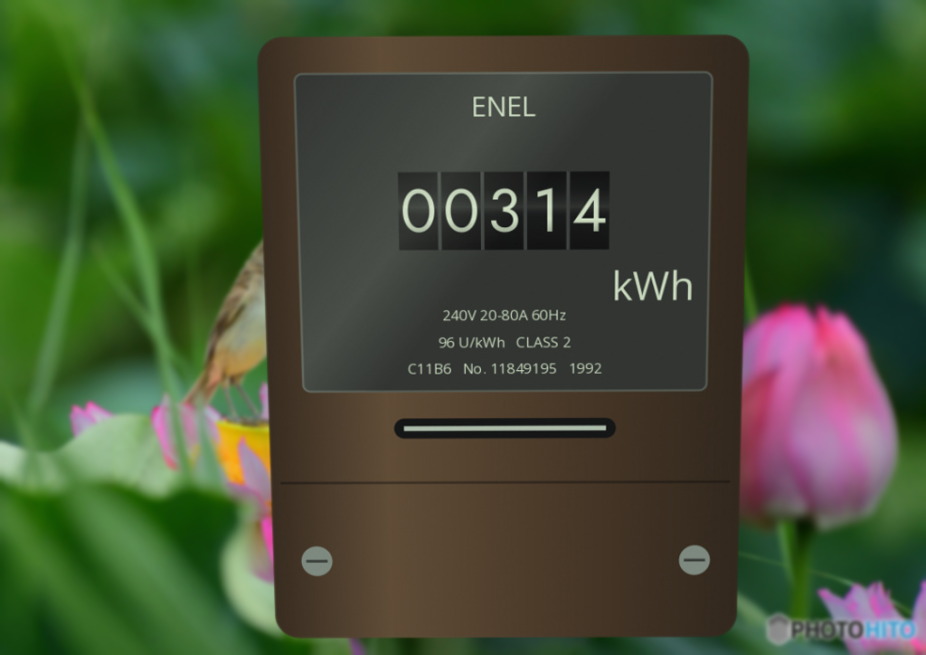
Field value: {"value": 314, "unit": "kWh"}
